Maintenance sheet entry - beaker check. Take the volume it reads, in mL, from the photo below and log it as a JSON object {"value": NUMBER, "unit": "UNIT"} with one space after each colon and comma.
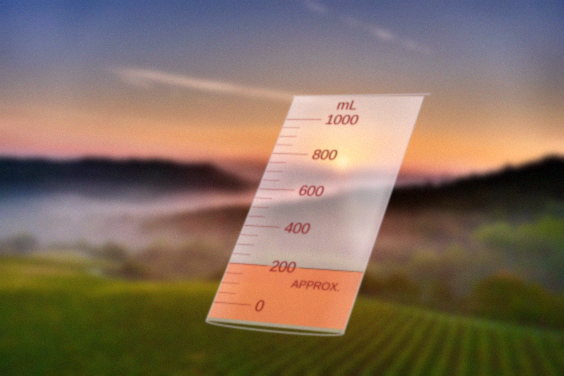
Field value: {"value": 200, "unit": "mL"}
